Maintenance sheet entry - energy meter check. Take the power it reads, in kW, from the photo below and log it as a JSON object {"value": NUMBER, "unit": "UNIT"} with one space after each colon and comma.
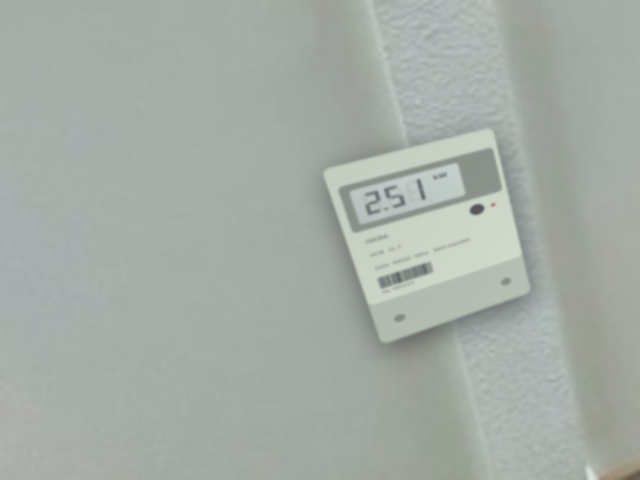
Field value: {"value": 2.51, "unit": "kW"}
